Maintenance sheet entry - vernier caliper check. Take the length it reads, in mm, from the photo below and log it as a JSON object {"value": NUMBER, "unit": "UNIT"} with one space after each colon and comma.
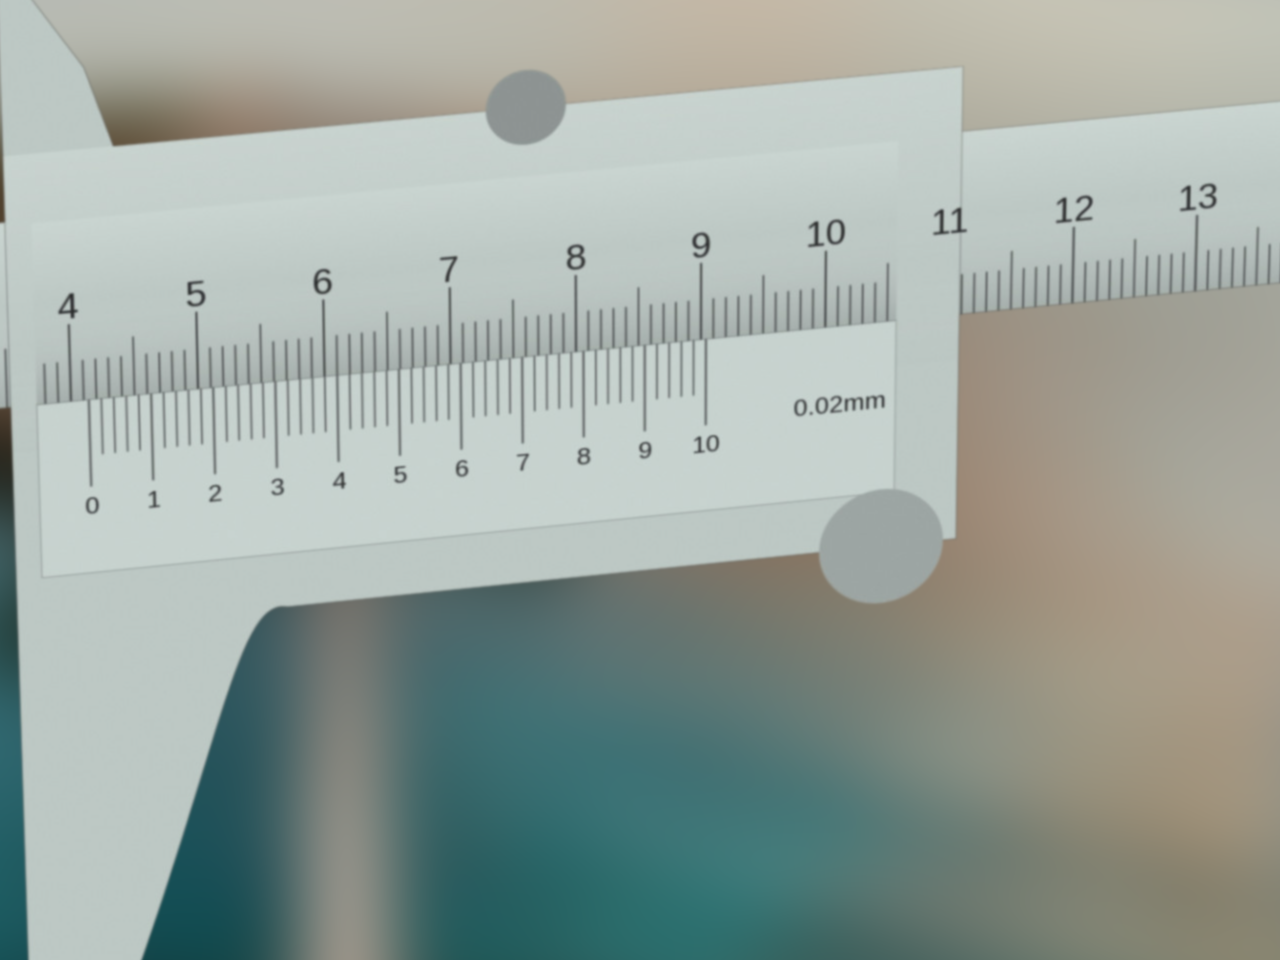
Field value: {"value": 41.4, "unit": "mm"}
